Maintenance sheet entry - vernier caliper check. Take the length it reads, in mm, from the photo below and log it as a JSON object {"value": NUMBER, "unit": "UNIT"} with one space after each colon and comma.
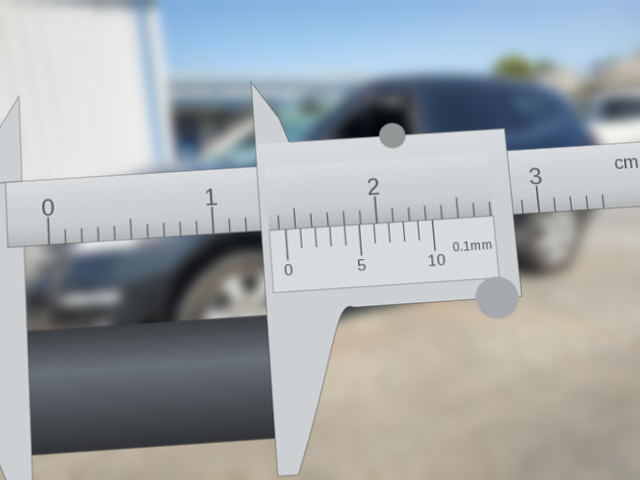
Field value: {"value": 14.4, "unit": "mm"}
